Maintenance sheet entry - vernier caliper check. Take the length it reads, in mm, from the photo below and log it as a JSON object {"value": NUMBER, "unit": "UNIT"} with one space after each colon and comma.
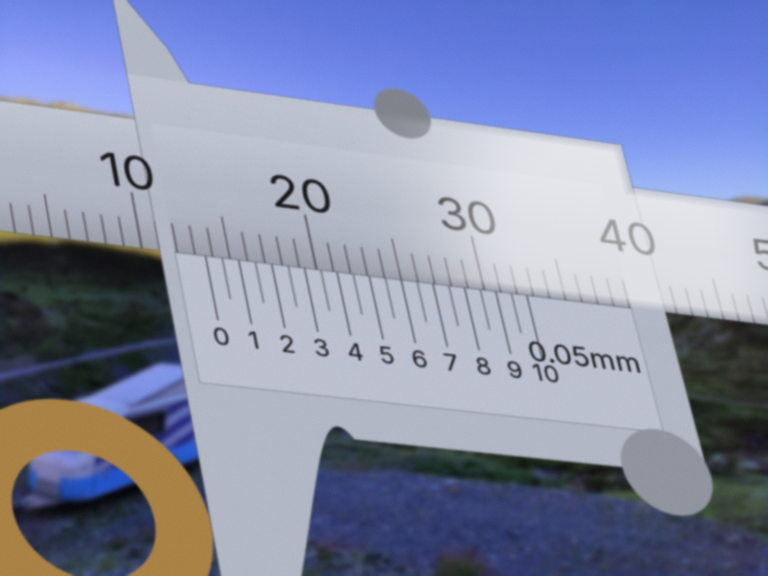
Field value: {"value": 13.6, "unit": "mm"}
